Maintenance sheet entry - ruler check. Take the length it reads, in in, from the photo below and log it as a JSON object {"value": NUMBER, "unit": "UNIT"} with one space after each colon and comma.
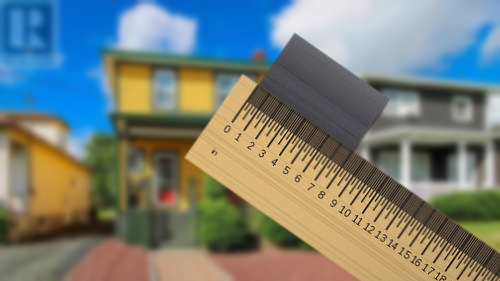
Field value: {"value": 8, "unit": "in"}
